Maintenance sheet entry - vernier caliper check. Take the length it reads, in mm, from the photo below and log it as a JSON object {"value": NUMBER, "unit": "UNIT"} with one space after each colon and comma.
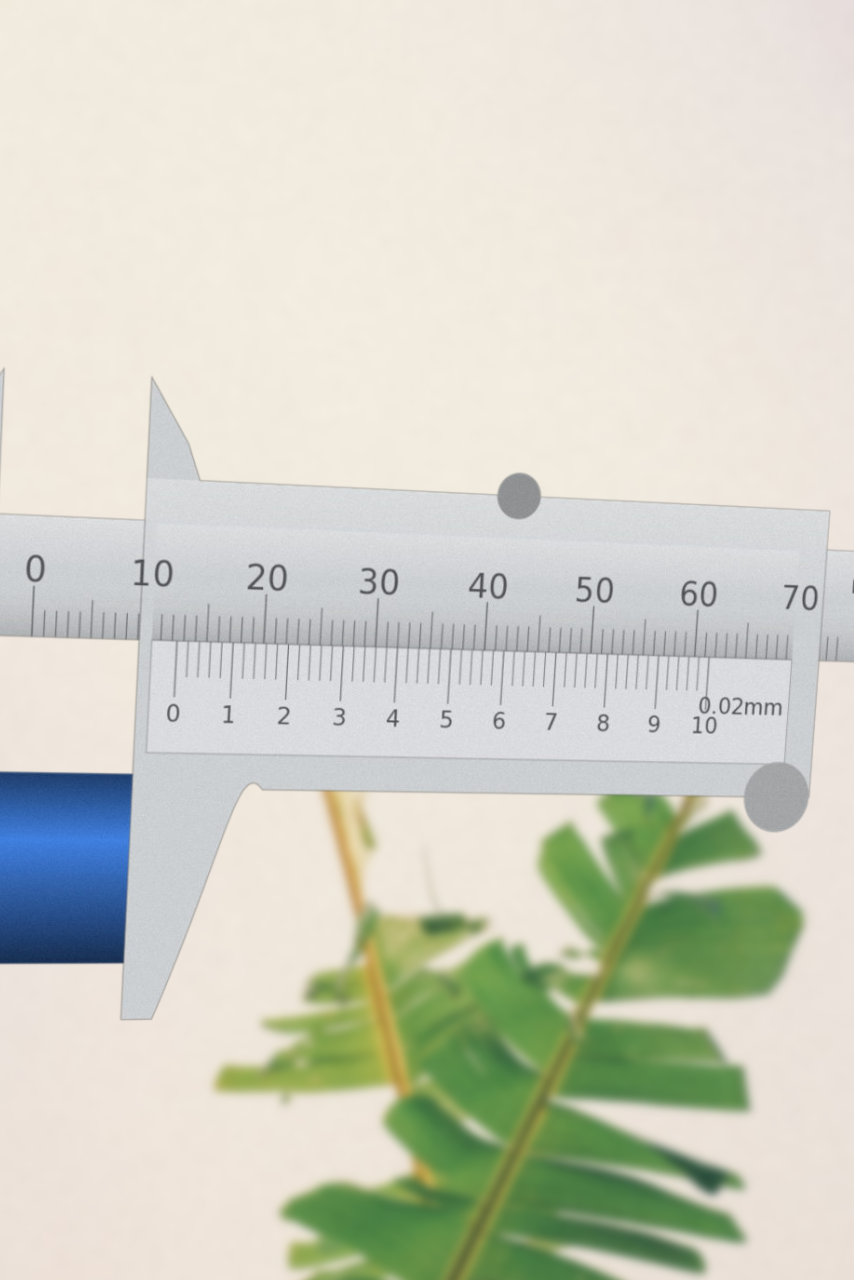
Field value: {"value": 12.4, "unit": "mm"}
